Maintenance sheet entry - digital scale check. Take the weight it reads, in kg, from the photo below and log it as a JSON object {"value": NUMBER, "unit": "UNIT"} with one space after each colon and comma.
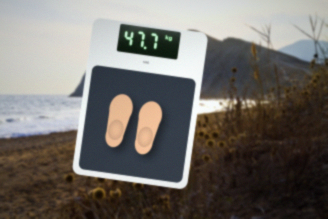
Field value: {"value": 47.7, "unit": "kg"}
